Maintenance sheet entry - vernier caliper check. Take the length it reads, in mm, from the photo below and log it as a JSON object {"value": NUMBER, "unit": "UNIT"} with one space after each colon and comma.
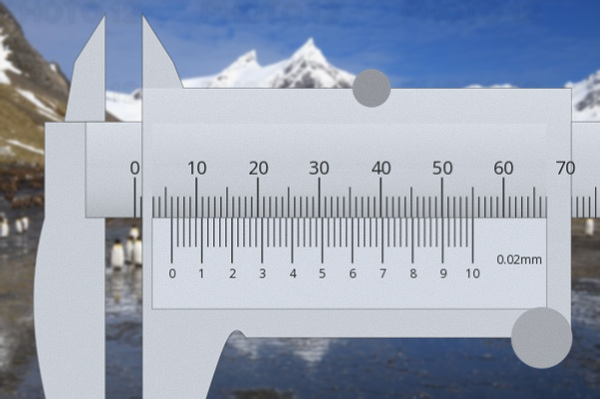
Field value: {"value": 6.0, "unit": "mm"}
